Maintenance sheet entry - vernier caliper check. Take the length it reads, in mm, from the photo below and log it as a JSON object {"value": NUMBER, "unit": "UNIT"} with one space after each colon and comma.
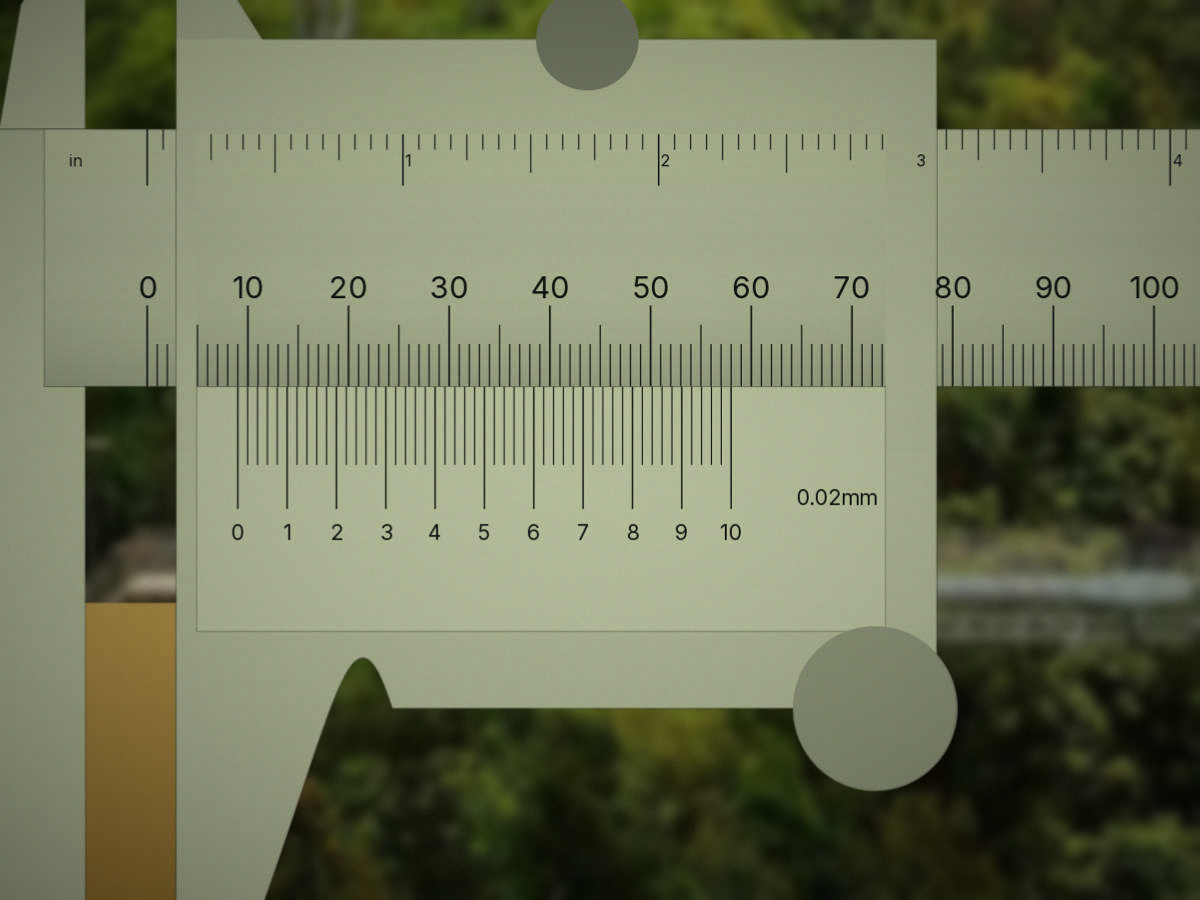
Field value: {"value": 9.0, "unit": "mm"}
